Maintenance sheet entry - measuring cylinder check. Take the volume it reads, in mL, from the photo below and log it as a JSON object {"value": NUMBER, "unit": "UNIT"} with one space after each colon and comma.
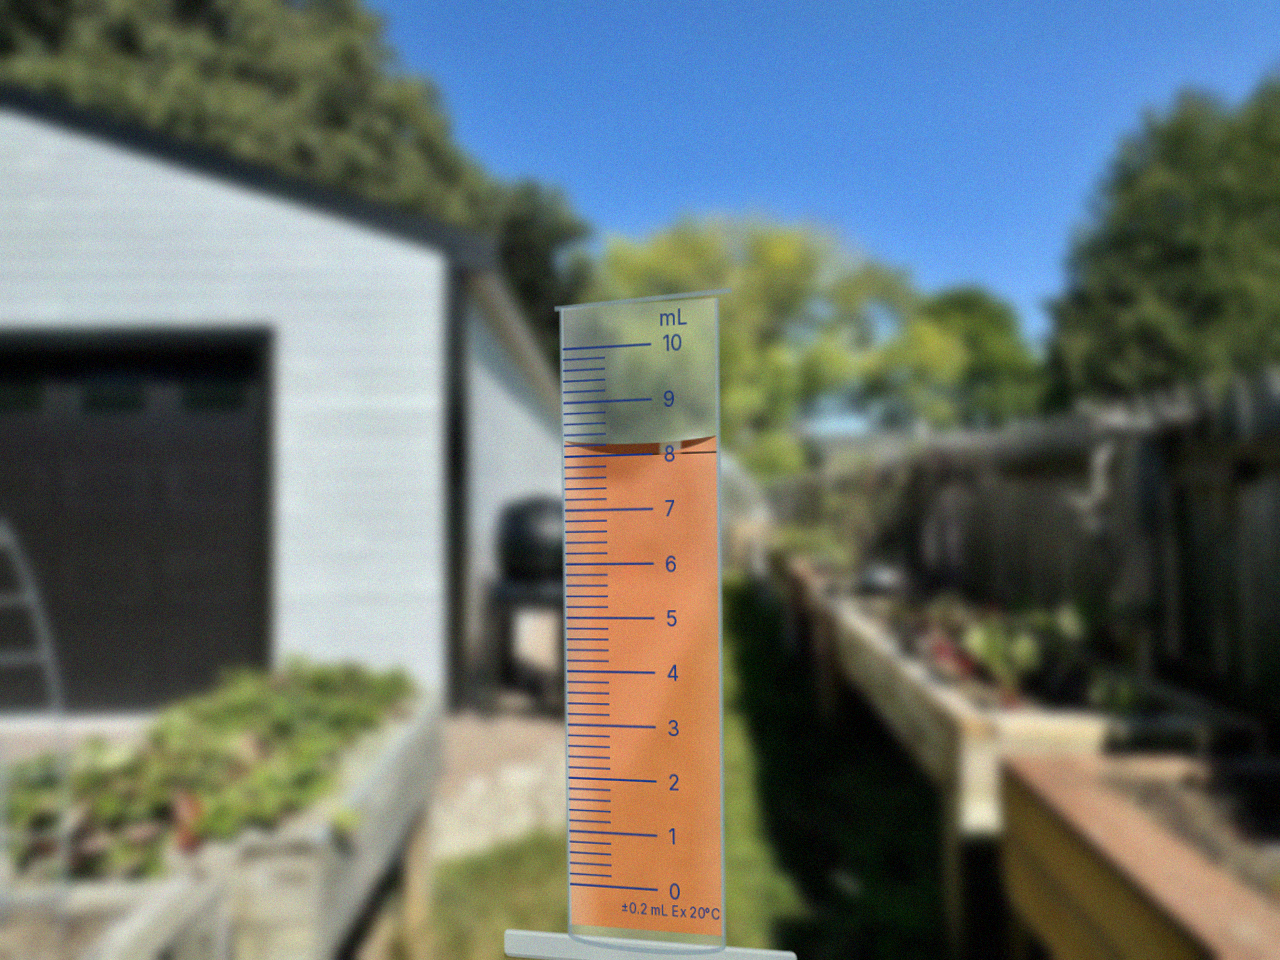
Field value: {"value": 8, "unit": "mL"}
